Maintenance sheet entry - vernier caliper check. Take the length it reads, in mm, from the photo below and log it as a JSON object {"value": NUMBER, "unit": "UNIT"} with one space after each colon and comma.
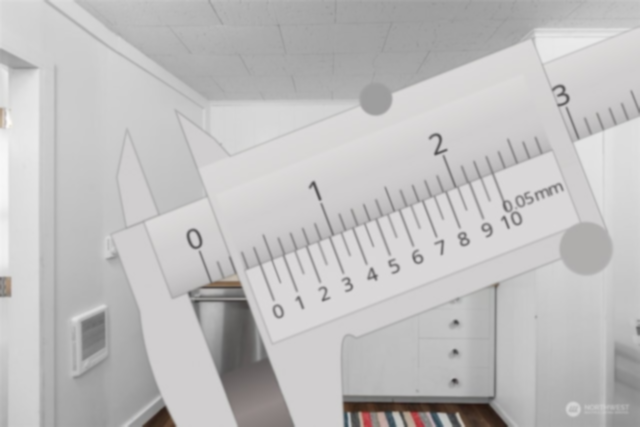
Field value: {"value": 4.0, "unit": "mm"}
